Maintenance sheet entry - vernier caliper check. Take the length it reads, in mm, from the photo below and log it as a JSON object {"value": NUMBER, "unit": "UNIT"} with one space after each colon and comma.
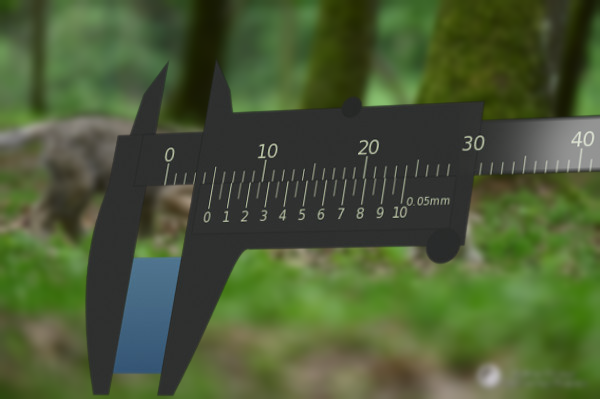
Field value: {"value": 5.0, "unit": "mm"}
